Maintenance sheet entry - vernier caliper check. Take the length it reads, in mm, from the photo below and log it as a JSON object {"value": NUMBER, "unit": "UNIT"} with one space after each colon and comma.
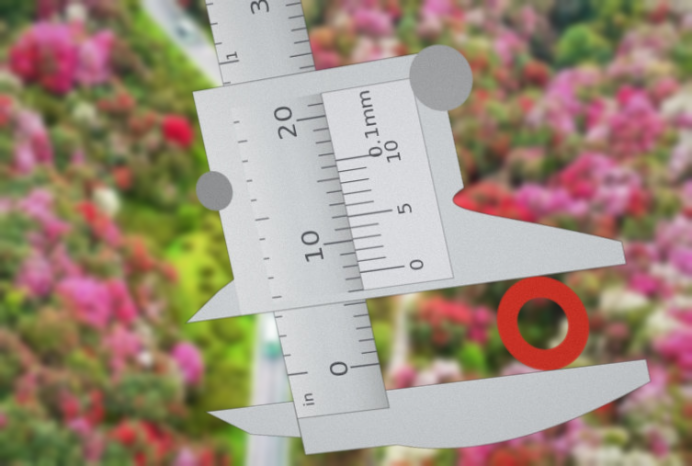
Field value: {"value": 7.4, "unit": "mm"}
